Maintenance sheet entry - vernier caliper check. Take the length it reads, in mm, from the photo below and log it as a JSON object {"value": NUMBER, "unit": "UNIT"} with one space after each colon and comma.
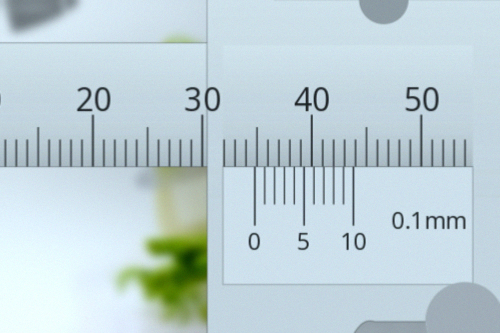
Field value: {"value": 34.8, "unit": "mm"}
